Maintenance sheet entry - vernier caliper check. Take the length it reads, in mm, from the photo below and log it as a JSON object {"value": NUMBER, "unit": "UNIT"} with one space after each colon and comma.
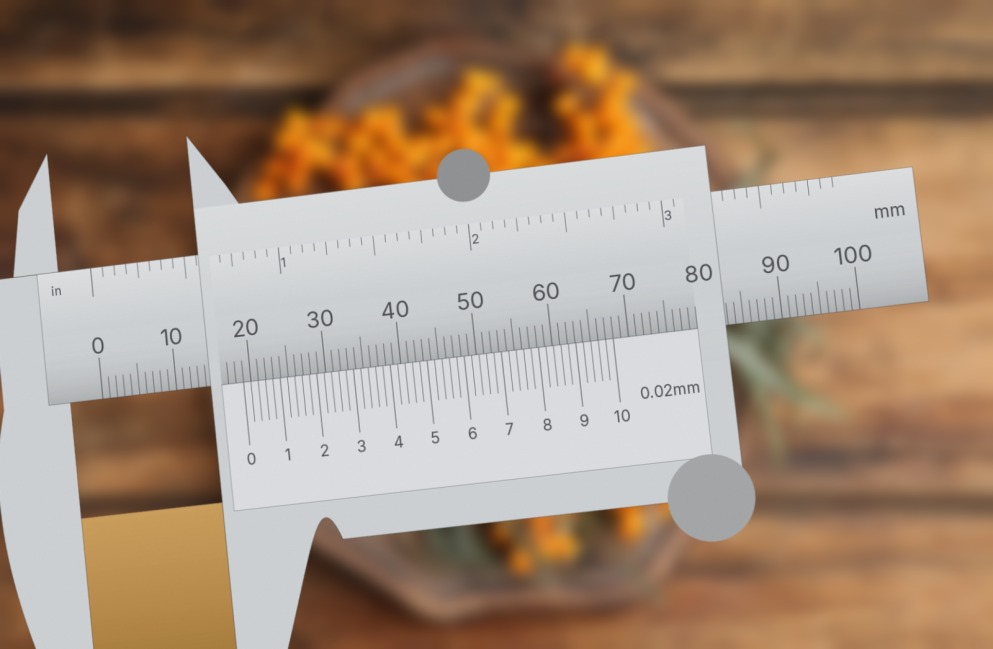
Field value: {"value": 19.0, "unit": "mm"}
